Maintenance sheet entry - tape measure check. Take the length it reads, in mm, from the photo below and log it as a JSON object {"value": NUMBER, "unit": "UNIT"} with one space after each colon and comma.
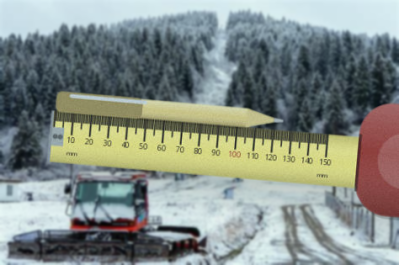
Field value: {"value": 125, "unit": "mm"}
